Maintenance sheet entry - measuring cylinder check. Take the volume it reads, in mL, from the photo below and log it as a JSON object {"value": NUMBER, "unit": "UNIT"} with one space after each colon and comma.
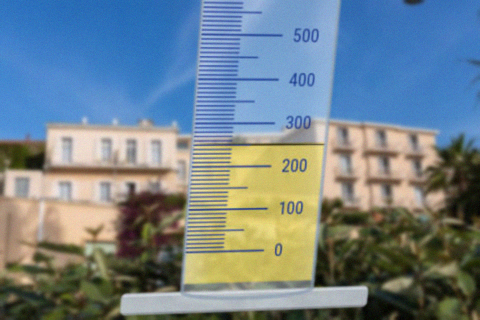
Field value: {"value": 250, "unit": "mL"}
